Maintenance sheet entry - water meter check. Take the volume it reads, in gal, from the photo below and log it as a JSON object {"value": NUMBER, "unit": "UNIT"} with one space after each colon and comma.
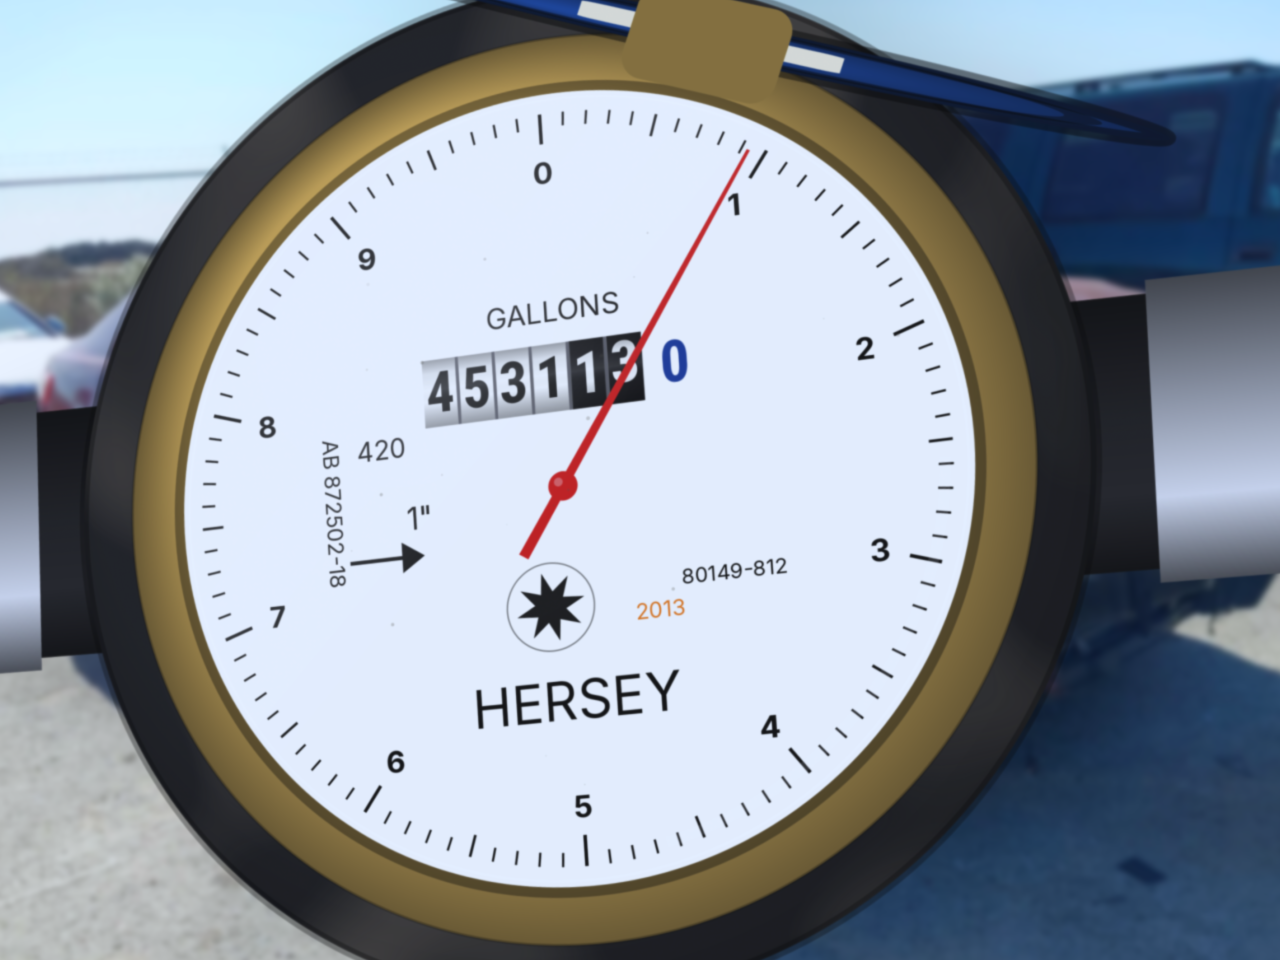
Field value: {"value": 4531130.9, "unit": "gal"}
